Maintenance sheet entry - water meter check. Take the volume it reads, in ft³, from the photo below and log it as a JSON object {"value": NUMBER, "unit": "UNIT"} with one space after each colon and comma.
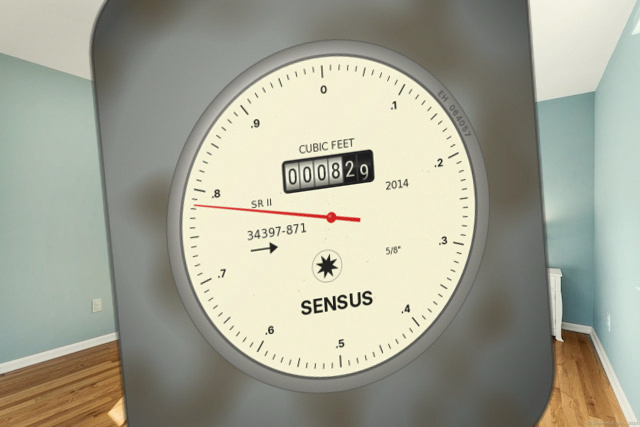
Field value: {"value": 828.78, "unit": "ft³"}
